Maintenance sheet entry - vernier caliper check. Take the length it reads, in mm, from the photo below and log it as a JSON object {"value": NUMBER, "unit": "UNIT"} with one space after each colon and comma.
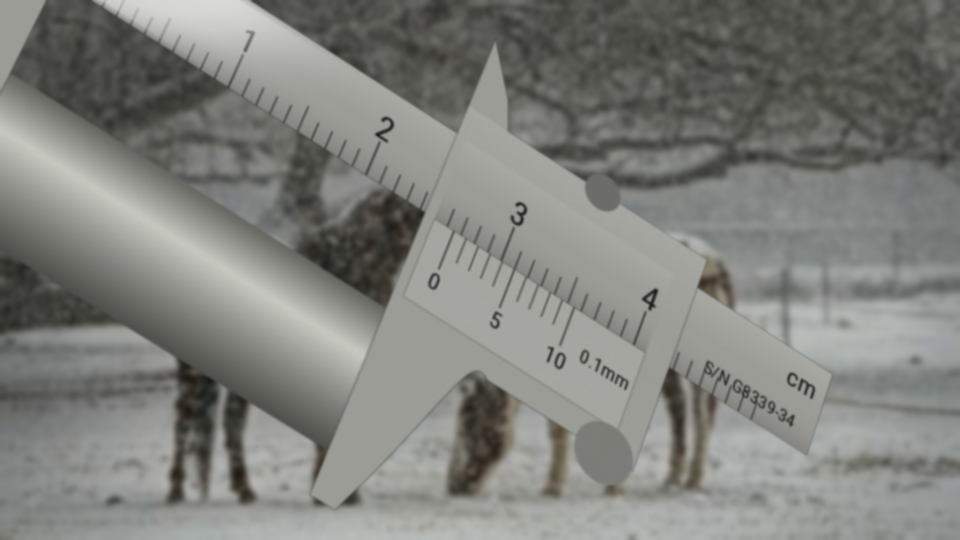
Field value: {"value": 26.5, "unit": "mm"}
